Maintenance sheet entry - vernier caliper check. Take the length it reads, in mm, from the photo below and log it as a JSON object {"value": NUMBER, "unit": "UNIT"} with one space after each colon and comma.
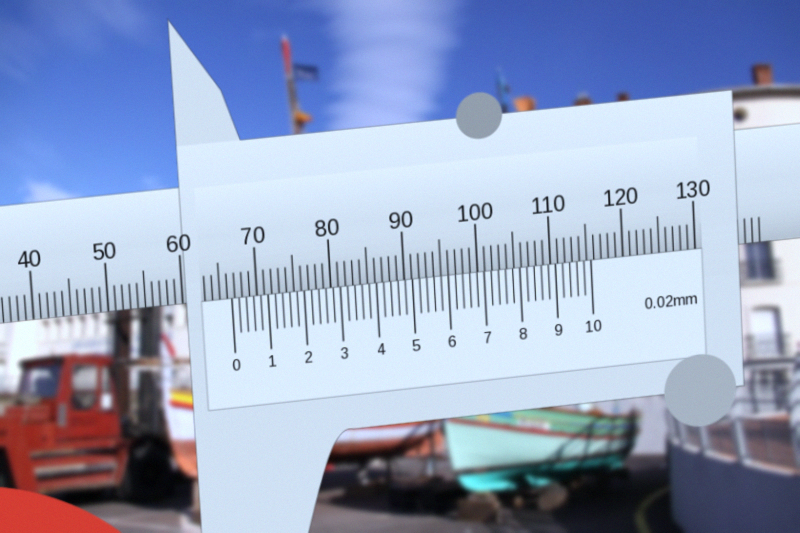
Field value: {"value": 66.6, "unit": "mm"}
